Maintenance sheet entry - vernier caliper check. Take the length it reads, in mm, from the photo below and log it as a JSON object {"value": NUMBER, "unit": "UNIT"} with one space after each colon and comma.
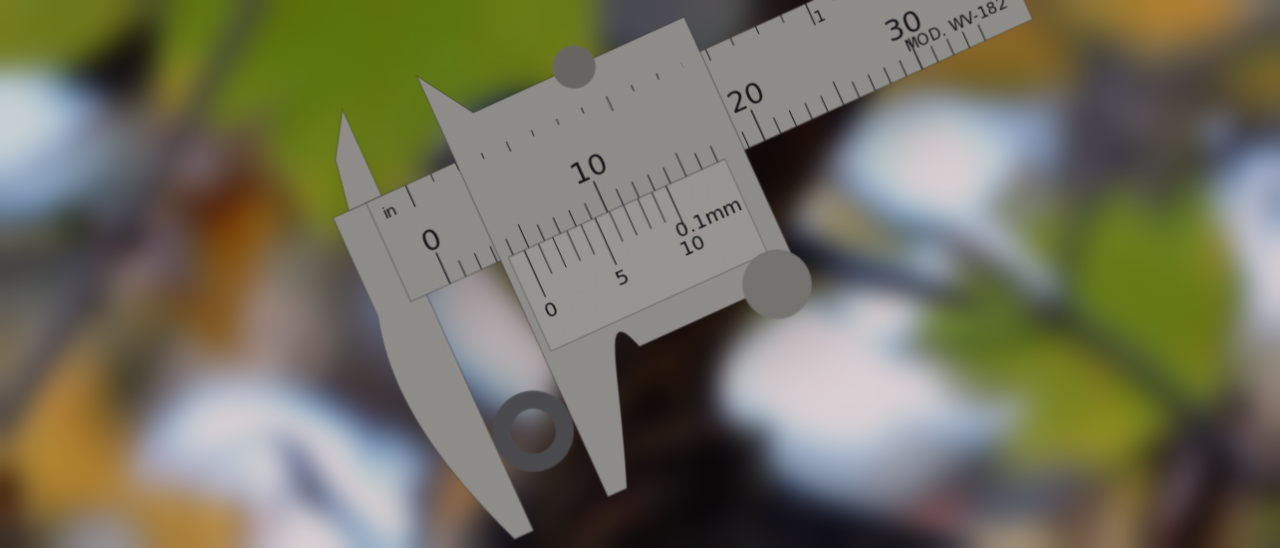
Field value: {"value": 4.7, "unit": "mm"}
